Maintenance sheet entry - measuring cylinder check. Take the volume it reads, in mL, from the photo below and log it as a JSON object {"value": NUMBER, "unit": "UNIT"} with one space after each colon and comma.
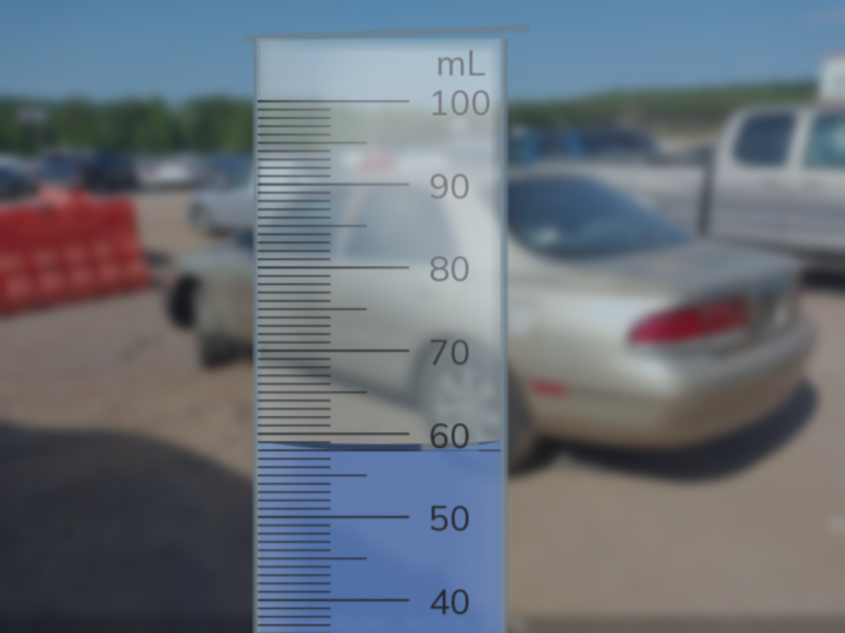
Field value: {"value": 58, "unit": "mL"}
